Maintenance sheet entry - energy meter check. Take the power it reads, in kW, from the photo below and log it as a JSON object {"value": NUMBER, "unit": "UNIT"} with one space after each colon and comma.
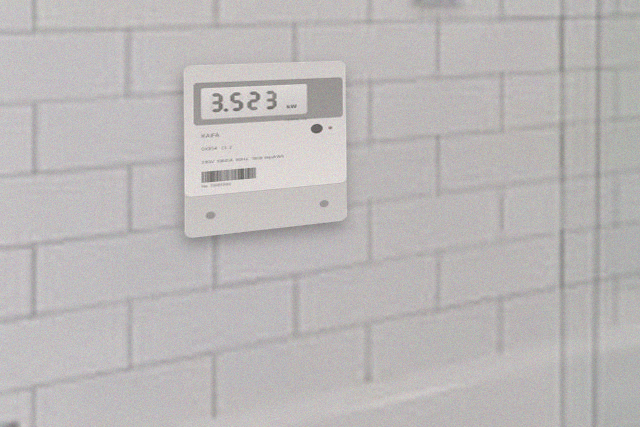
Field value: {"value": 3.523, "unit": "kW"}
